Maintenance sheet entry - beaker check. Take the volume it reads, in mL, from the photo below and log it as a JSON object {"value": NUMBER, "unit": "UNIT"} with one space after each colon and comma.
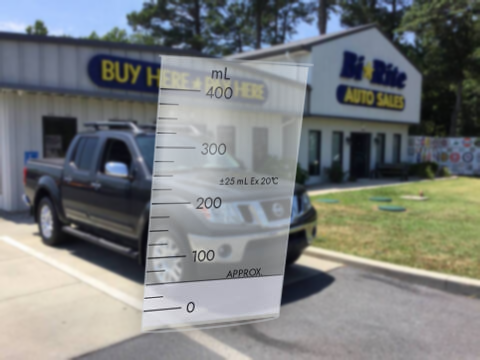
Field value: {"value": 50, "unit": "mL"}
